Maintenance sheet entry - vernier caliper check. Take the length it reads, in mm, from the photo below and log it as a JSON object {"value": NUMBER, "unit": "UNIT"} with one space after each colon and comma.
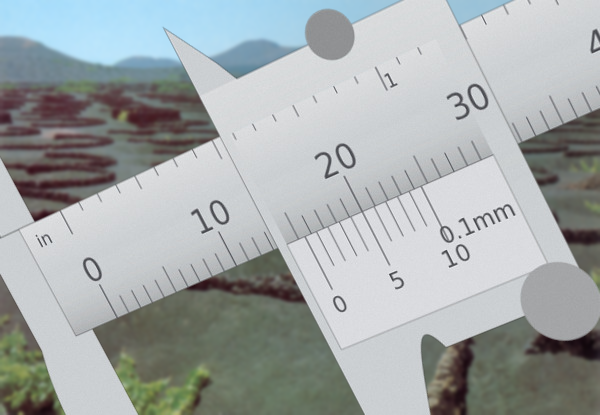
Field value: {"value": 15.5, "unit": "mm"}
